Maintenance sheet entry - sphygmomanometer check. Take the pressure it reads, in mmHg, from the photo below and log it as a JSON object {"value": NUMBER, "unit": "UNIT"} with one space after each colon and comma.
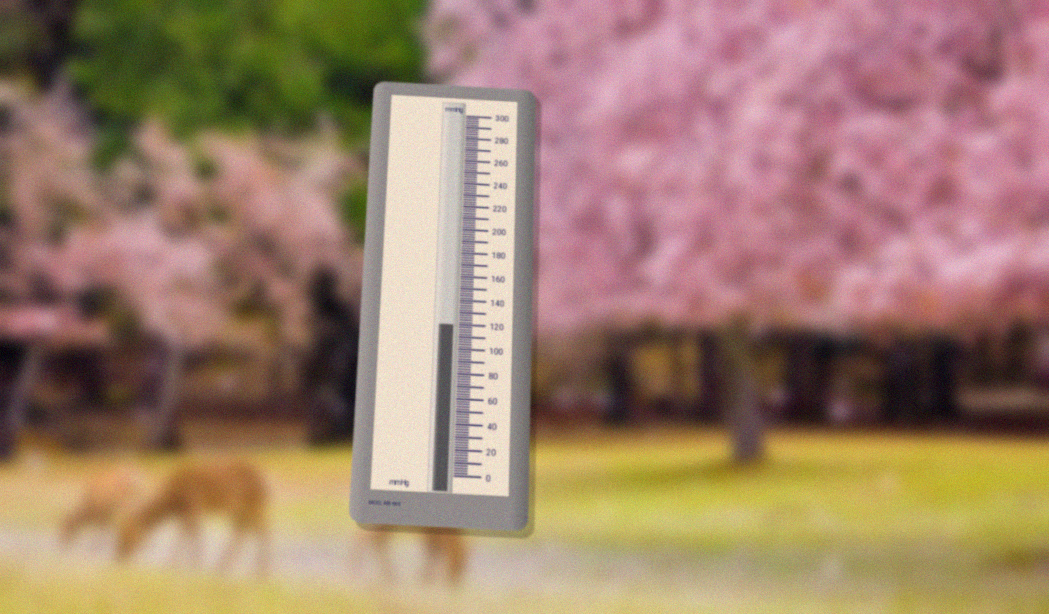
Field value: {"value": 120, "unit": "mmHg"}
